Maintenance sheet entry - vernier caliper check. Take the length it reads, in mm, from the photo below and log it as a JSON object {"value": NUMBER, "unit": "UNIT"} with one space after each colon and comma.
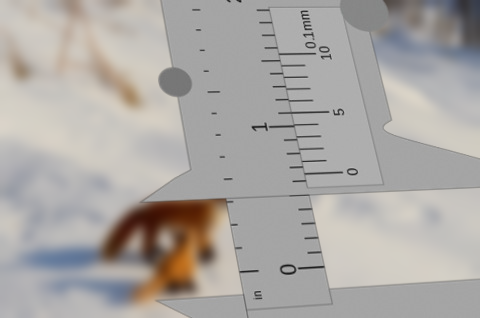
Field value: {"value": 6.5, "unit": "mm"}
